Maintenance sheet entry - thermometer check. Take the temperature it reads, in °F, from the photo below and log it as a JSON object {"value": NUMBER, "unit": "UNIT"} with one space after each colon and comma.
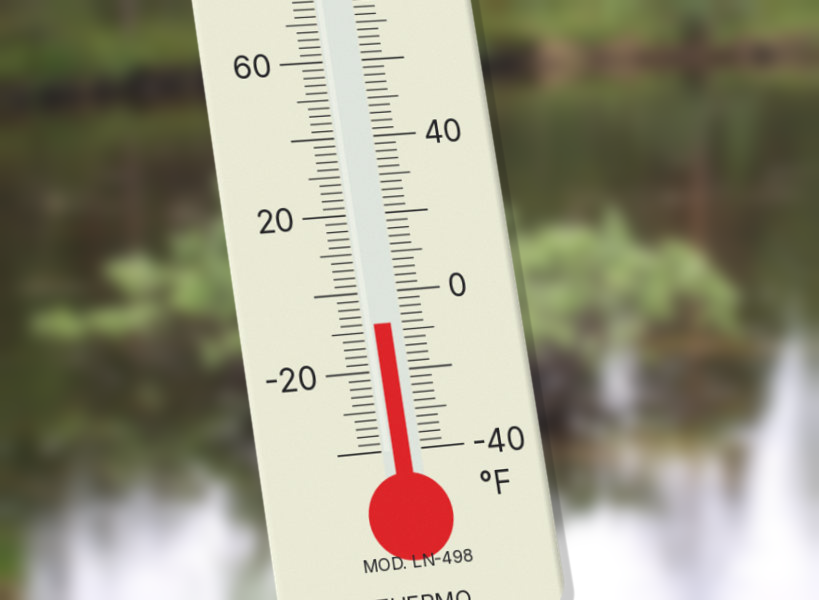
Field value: {"value": -8, "unit": "°F"}
